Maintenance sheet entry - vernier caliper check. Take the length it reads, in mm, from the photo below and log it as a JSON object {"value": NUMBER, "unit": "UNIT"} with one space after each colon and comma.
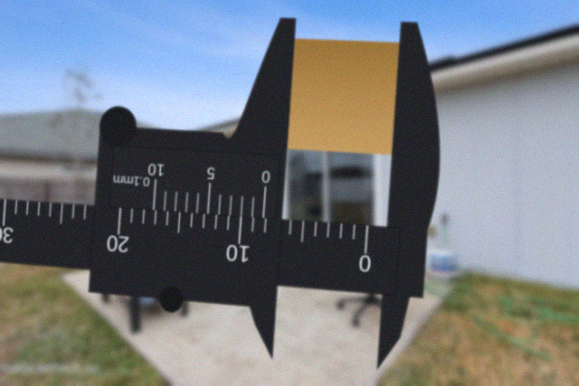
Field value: {"value": 8.2, "unit": "mm"}
